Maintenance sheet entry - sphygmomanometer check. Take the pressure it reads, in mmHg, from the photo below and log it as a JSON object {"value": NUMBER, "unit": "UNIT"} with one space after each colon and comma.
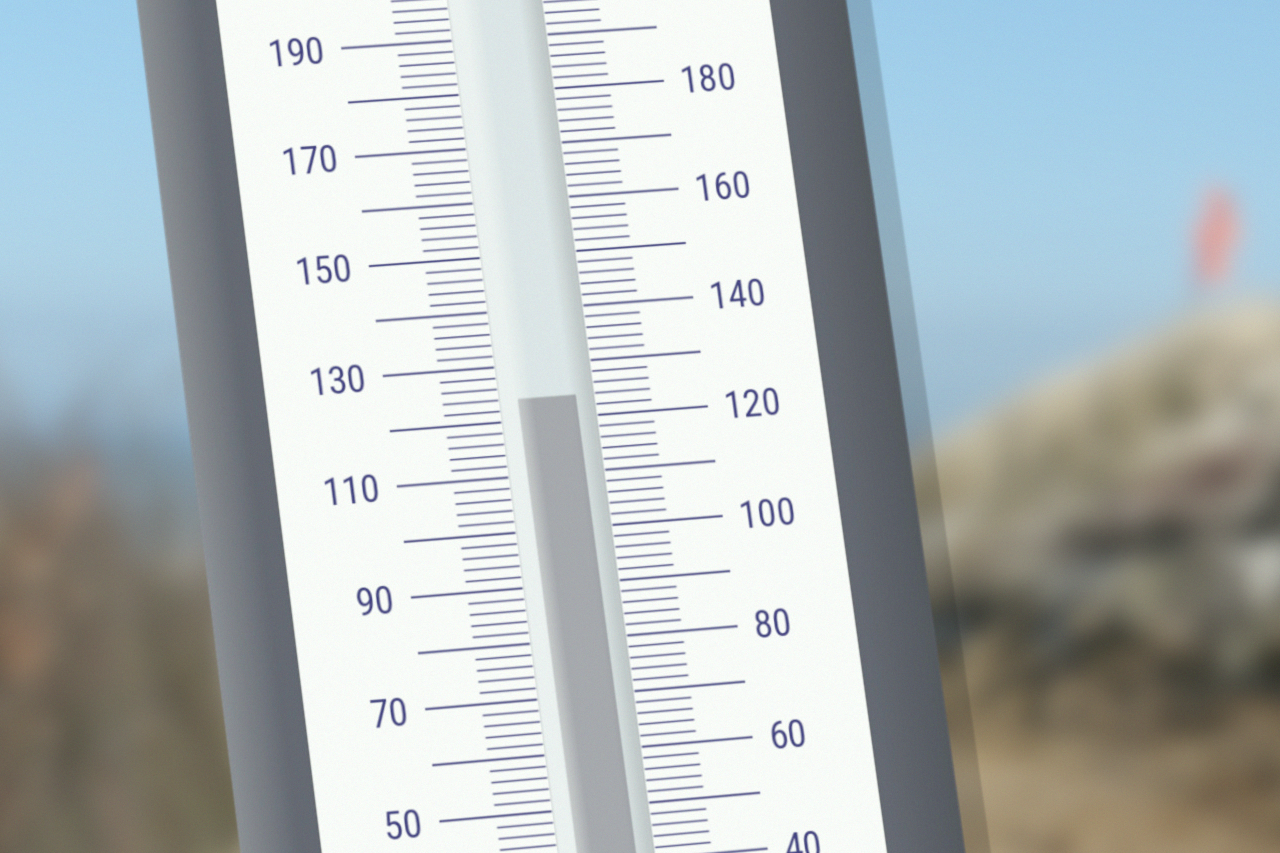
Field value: {"value": 124, "unit": "mmHg"}
